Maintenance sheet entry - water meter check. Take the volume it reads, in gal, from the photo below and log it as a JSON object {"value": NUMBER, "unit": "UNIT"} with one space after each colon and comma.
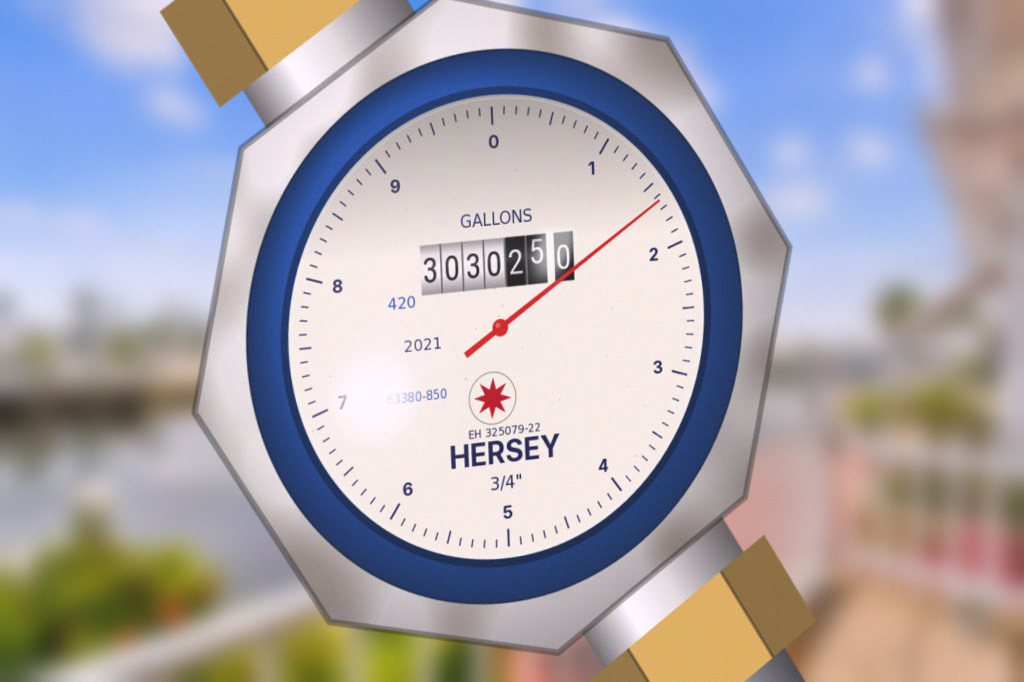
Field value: {"value": 3030251.6, "unit": "gal"}
